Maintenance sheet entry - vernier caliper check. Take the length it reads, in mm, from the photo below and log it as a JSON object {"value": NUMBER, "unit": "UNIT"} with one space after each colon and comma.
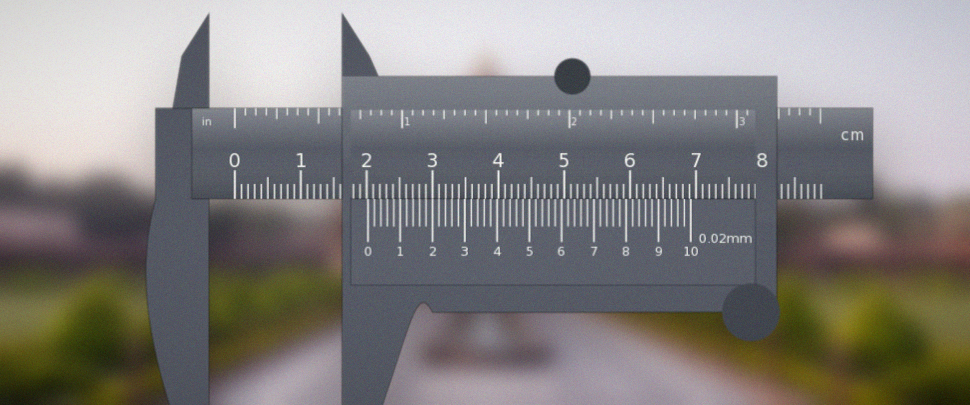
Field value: {"value": 20.2, "unit": "mm"}
